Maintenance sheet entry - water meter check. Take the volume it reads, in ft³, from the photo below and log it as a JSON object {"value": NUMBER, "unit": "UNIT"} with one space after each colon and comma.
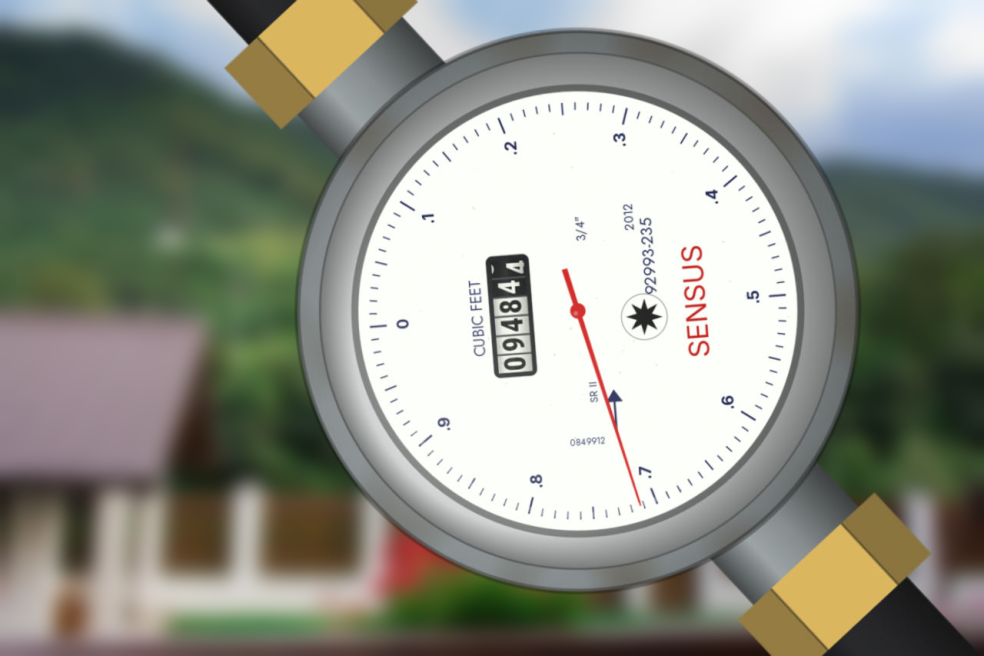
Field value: {"value": 94843.71, "unit": "ft³"}
